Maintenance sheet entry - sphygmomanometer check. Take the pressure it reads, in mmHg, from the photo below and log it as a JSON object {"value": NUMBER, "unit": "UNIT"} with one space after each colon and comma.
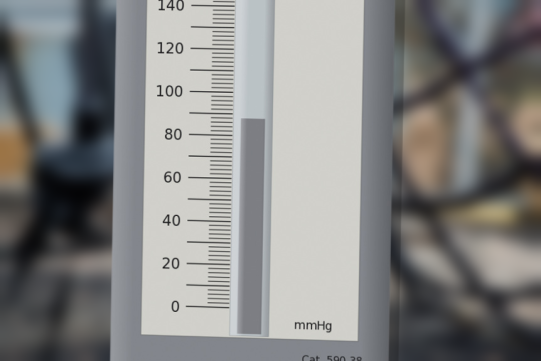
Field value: {"value": 88, "unit": "mmHg"}
